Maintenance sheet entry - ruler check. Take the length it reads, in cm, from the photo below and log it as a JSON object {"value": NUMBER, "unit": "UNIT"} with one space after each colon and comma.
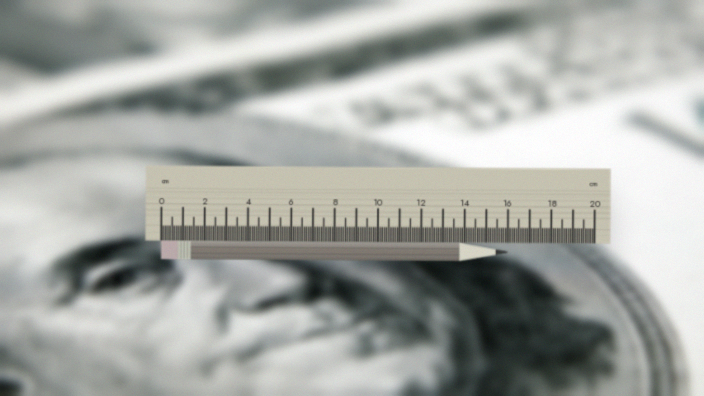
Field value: {"value": 16, "unit": "cm"}
